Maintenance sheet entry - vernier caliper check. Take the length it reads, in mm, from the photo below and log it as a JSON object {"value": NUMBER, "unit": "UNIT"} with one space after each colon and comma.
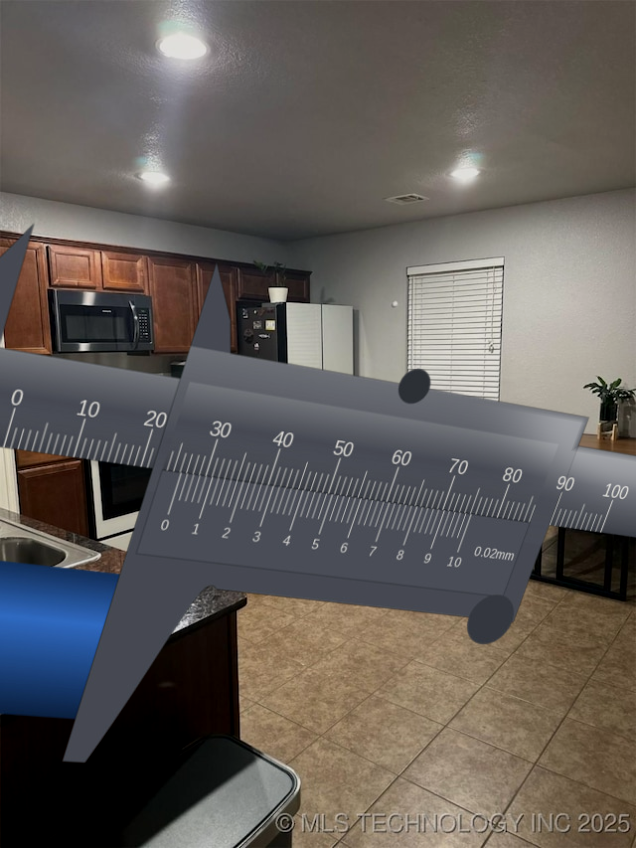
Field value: {"value": 26.2, "unit": "mm"}
